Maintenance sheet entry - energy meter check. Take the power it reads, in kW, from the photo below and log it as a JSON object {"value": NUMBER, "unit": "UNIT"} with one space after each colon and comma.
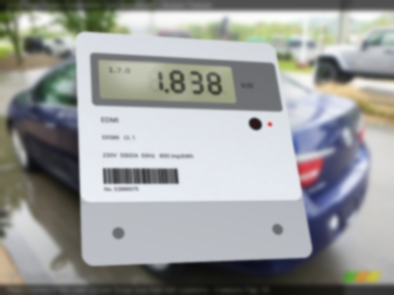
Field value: {"value": 1.838, "unit": "kW"}
